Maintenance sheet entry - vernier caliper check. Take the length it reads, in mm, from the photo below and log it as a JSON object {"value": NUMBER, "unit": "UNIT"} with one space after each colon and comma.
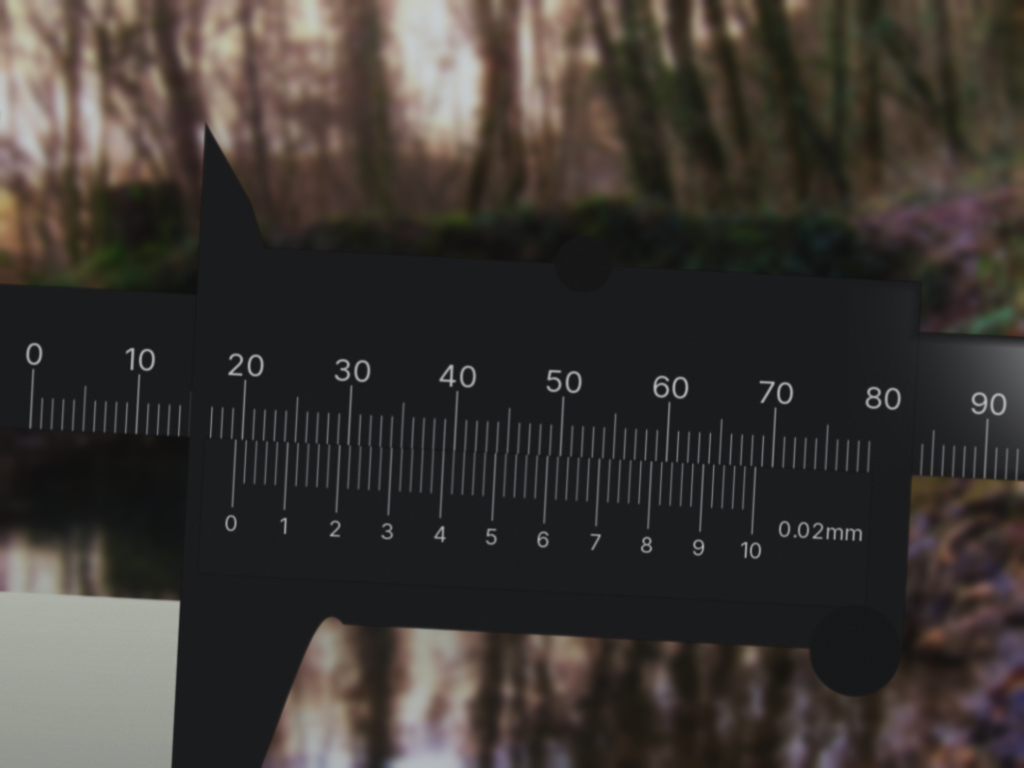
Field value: {"value": 19.4, "unit": "mm"}
